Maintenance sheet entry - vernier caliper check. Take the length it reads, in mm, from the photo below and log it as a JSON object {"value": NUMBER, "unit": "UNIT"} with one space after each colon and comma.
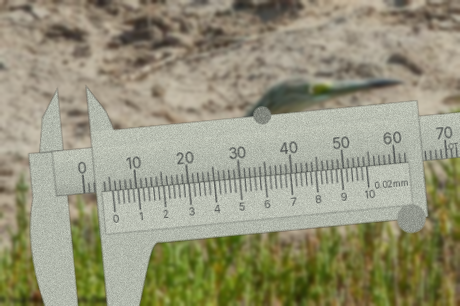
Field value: {"value": 5.5, "unit": "mm"}
